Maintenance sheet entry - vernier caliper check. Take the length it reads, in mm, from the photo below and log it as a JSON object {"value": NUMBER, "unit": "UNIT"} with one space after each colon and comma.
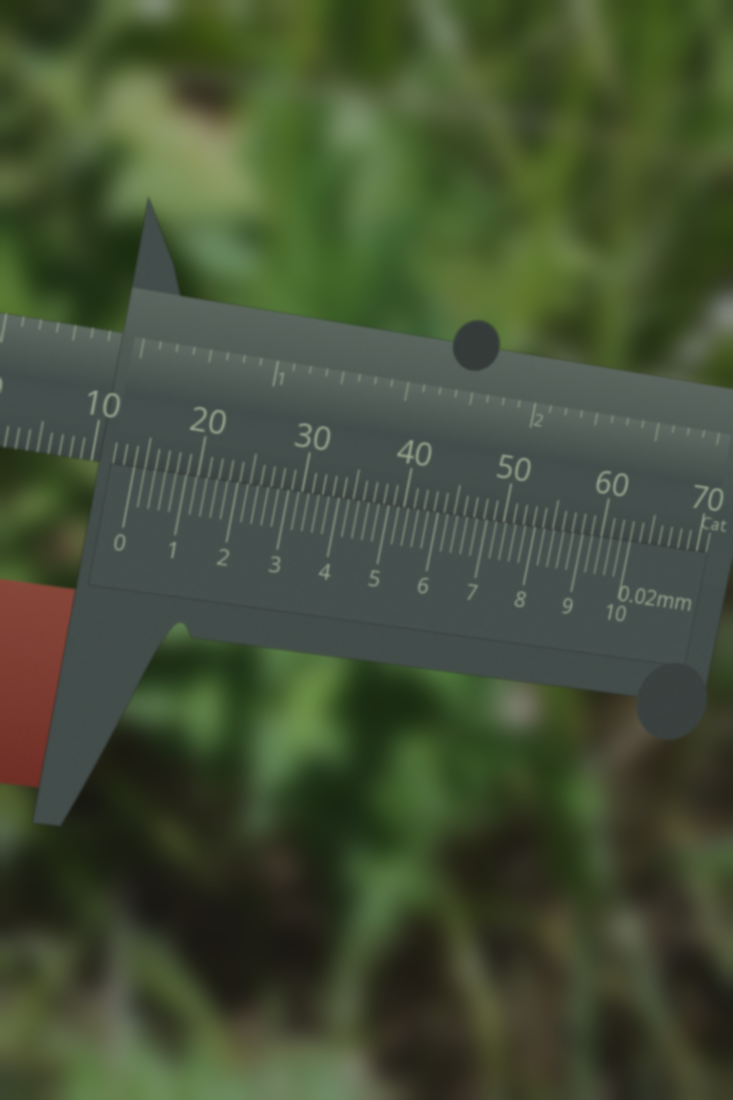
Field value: {"value": 14.0, "unit": "mm"}
